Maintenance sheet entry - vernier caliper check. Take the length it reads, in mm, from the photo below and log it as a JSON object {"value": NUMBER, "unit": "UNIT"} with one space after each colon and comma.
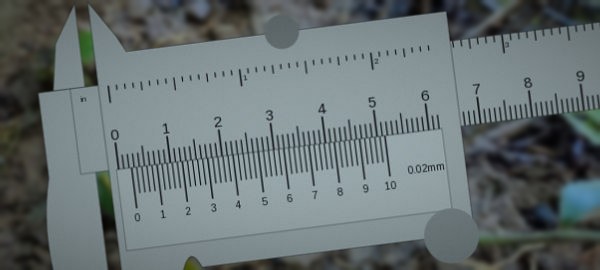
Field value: {"value": 2.5, "unit": "mm"}
